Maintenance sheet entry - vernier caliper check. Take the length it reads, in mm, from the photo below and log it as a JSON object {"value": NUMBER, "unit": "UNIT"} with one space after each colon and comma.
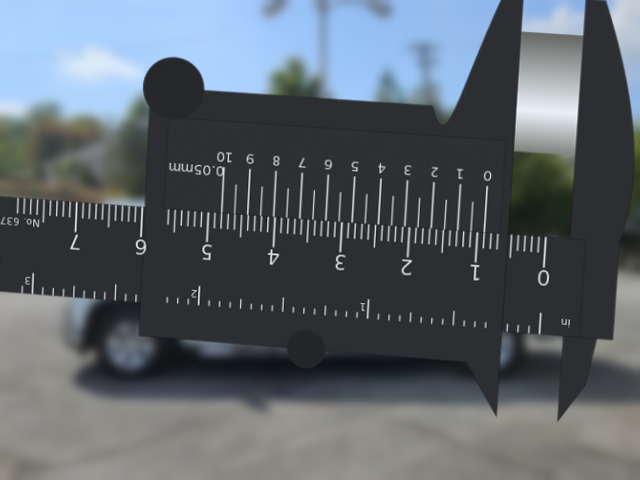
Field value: {"value": 9.0, "unit": "mm"}
